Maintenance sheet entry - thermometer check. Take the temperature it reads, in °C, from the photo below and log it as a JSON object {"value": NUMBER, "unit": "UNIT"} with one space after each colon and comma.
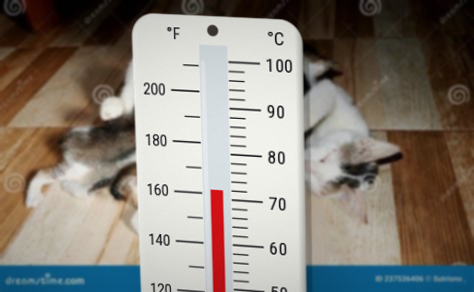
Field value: {"value": 72, "unit": "°C"}
